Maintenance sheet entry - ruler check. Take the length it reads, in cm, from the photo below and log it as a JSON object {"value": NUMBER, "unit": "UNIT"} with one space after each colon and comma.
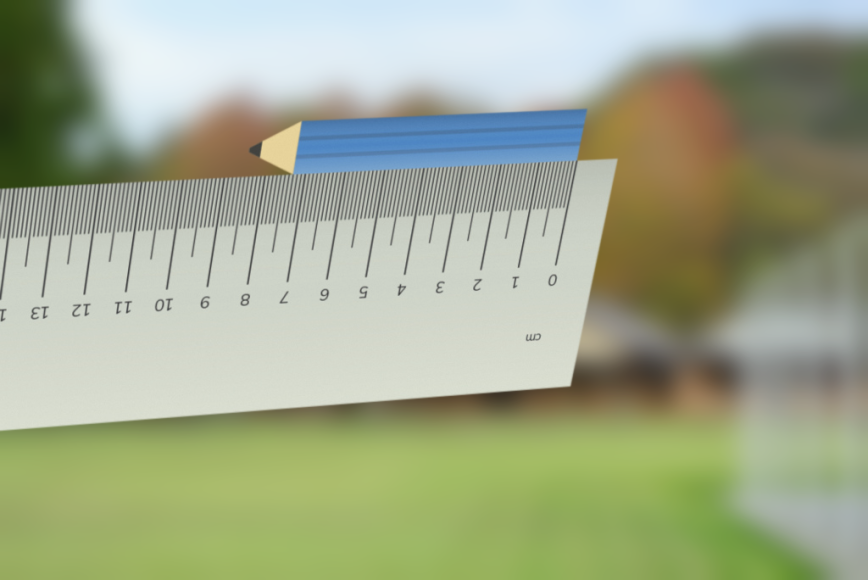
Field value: {"value": 8.5, "unit": "cm"}
